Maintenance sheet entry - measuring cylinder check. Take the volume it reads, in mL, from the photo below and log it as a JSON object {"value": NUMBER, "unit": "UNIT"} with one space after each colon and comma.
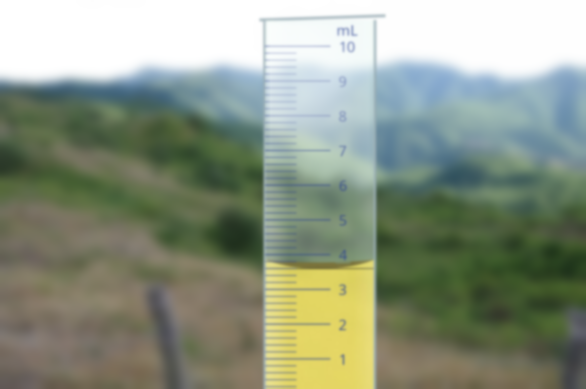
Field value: {"value": 3.6, "unit": "mL"}
